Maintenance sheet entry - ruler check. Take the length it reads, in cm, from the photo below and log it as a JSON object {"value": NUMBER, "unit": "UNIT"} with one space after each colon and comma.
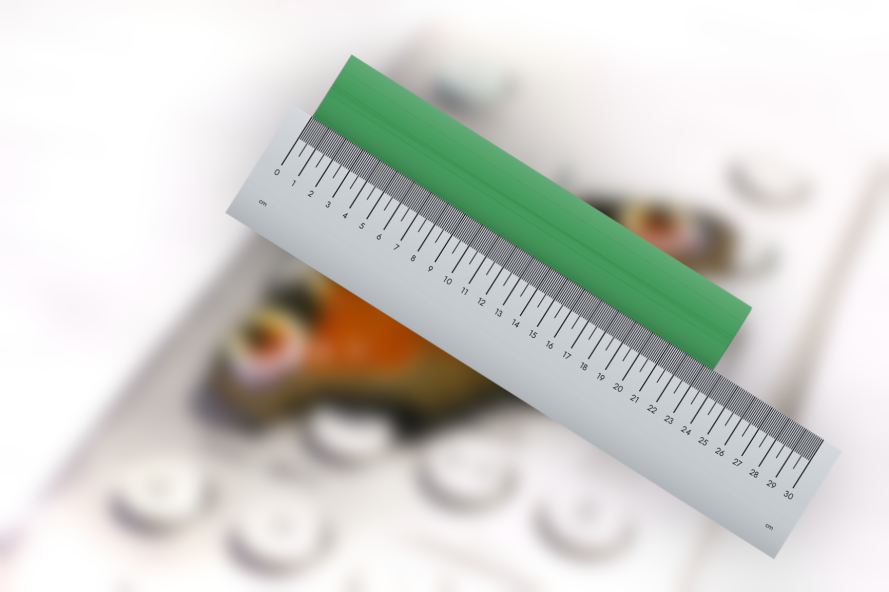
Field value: {"value": 23.5, "unit": "cm"}
